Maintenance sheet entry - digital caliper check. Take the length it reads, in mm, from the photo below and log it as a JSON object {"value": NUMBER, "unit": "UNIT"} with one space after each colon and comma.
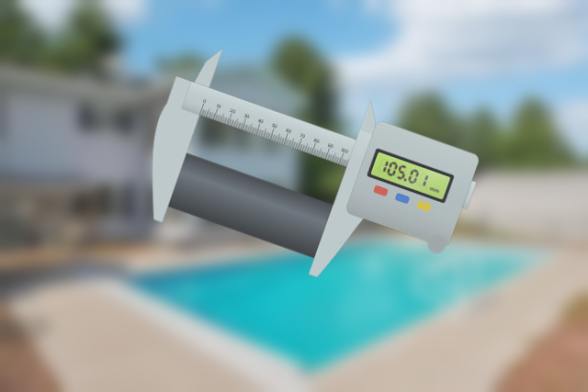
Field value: {"value": 105.01, "unit": "mm"}
